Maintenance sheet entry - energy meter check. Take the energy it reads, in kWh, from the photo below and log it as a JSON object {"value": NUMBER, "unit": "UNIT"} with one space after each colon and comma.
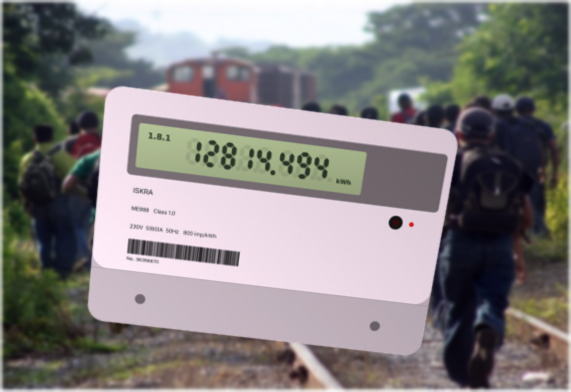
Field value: {"value": 12814.494, "unit": "kWh"}
